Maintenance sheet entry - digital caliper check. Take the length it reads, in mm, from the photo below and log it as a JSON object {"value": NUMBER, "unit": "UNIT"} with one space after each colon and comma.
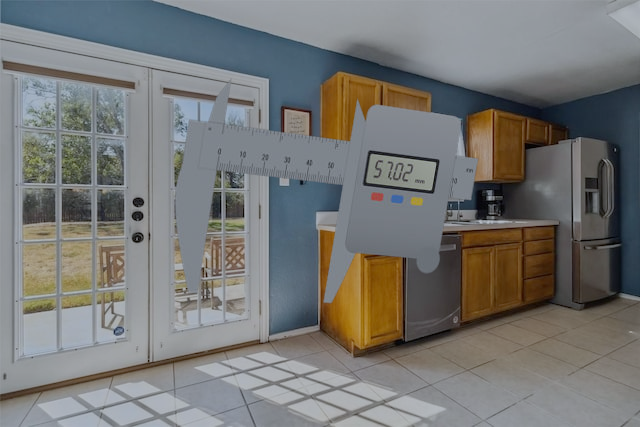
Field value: {"value": 57.02, "unit": "mm"}
